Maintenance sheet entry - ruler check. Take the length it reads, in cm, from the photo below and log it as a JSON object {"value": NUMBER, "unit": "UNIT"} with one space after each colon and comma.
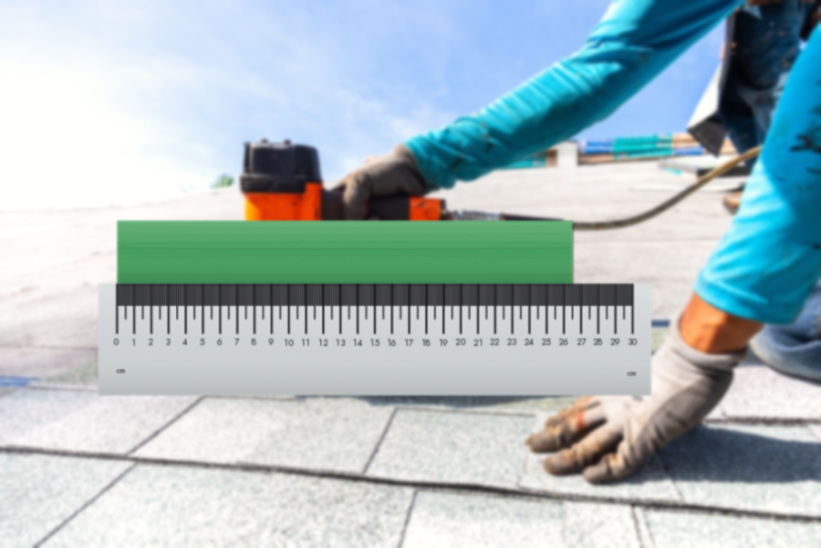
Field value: {"value": 26.5, "unit": "cm"}
